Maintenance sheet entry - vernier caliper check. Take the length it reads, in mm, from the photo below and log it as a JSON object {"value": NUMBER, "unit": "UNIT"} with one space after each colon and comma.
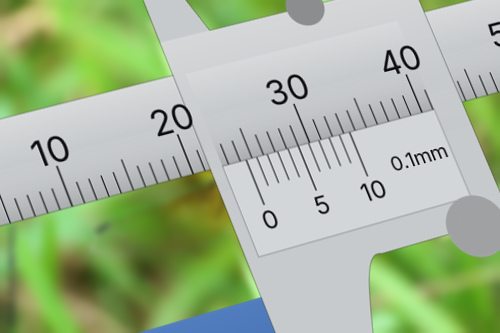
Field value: {"value": 24.5, "unit": "mm"}
